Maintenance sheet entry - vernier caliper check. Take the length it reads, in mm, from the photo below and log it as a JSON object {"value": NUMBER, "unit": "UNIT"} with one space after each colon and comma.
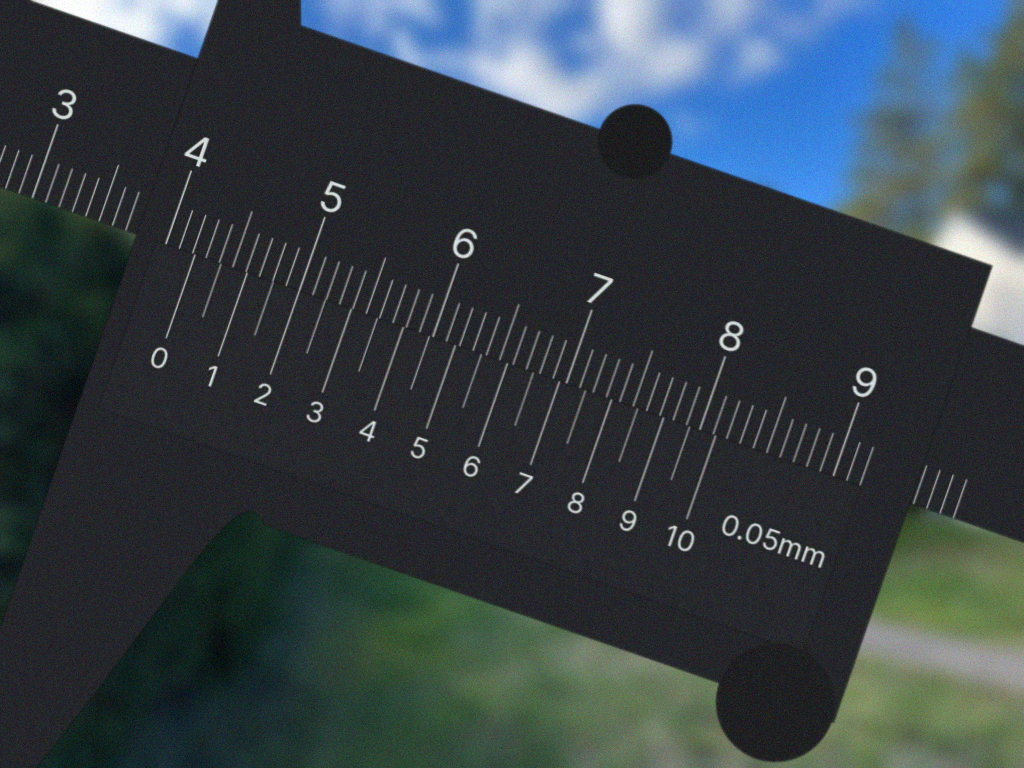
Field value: {"value": 42.2, "unit": "mm"}
